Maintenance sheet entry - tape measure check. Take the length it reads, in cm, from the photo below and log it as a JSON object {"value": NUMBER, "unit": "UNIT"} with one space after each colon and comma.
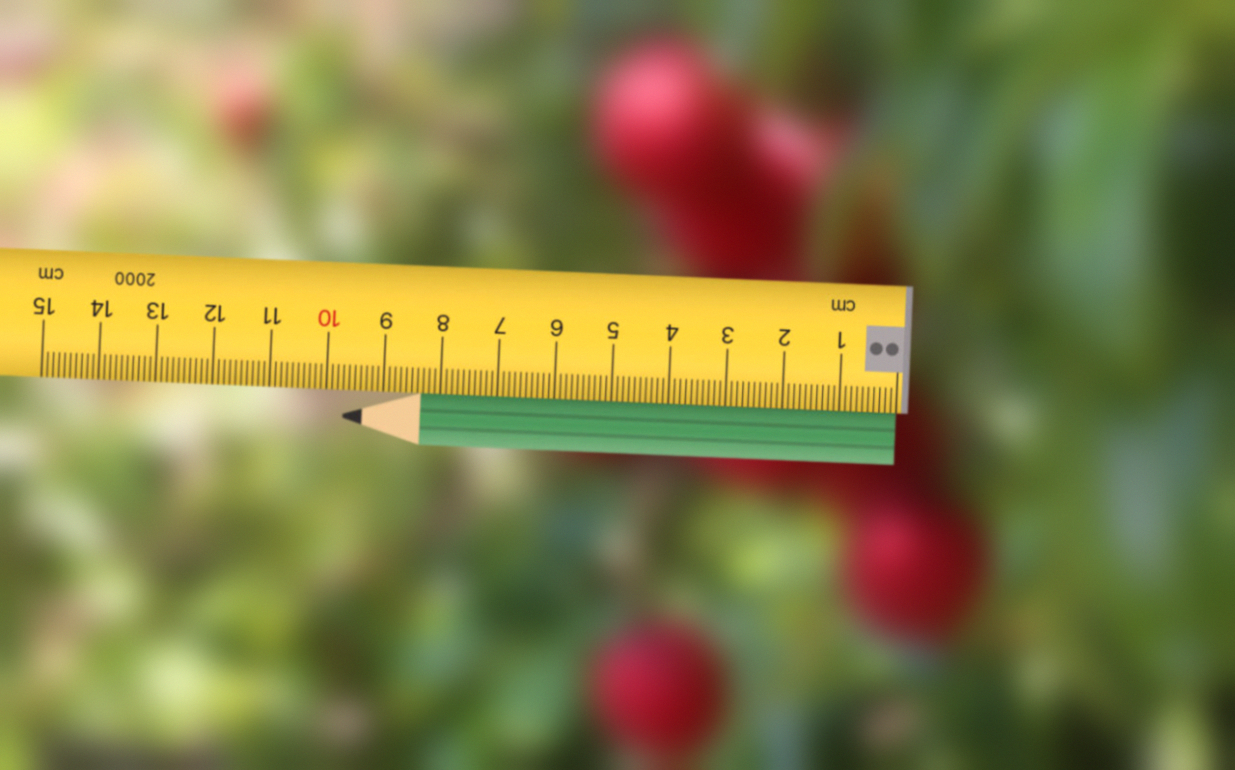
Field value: {"value": 9.7, "unit": "cm"}
